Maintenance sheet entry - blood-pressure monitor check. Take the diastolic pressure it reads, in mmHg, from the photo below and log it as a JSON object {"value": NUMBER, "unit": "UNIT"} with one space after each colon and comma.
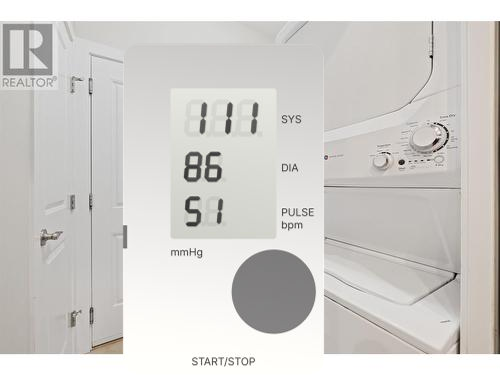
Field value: {"value": 86, "unit": "mmHg"}
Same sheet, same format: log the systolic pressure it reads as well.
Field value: {"value": 111, "unit": "mmHg"}
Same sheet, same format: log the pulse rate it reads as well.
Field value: {"value": 51, "unit": "bpm"}
